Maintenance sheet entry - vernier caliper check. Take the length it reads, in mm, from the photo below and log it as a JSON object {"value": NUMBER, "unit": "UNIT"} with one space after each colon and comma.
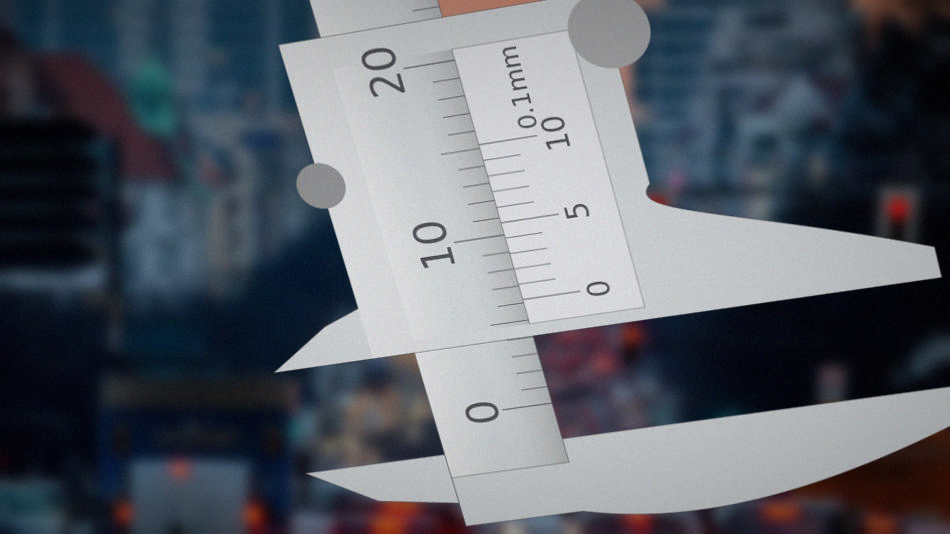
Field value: {"value": 6.2, "unit": "mm"}
